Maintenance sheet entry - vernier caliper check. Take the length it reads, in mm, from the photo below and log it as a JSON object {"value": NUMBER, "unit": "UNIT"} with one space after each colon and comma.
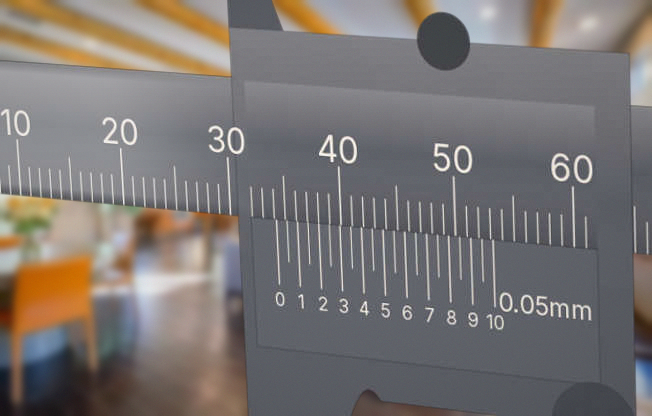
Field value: {"value": 34.2, "unit": "mm"}
